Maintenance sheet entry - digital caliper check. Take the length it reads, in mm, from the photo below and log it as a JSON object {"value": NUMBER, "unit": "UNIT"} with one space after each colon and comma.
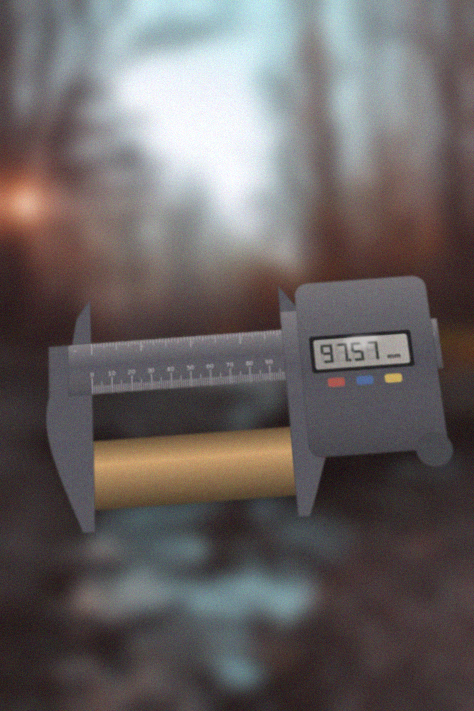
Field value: {"value": 97.57, "unit": "mm"}
